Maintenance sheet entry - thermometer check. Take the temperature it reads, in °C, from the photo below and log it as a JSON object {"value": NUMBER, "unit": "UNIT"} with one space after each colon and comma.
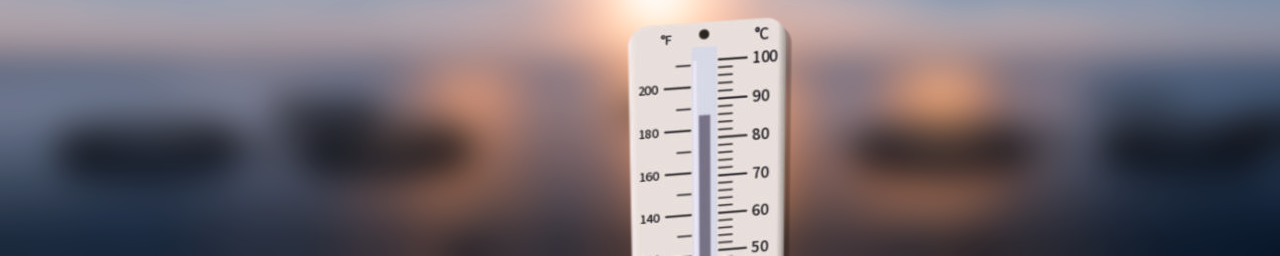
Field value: {"value": 86, "unit": "°C"}
